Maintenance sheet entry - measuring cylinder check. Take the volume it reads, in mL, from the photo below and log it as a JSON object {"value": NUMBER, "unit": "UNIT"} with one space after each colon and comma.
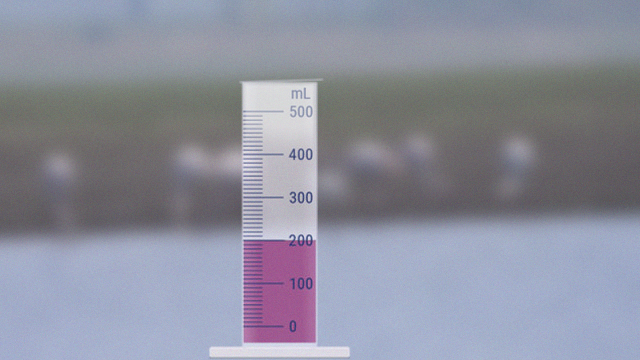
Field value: {"value": 200, "unit": "mL"}
